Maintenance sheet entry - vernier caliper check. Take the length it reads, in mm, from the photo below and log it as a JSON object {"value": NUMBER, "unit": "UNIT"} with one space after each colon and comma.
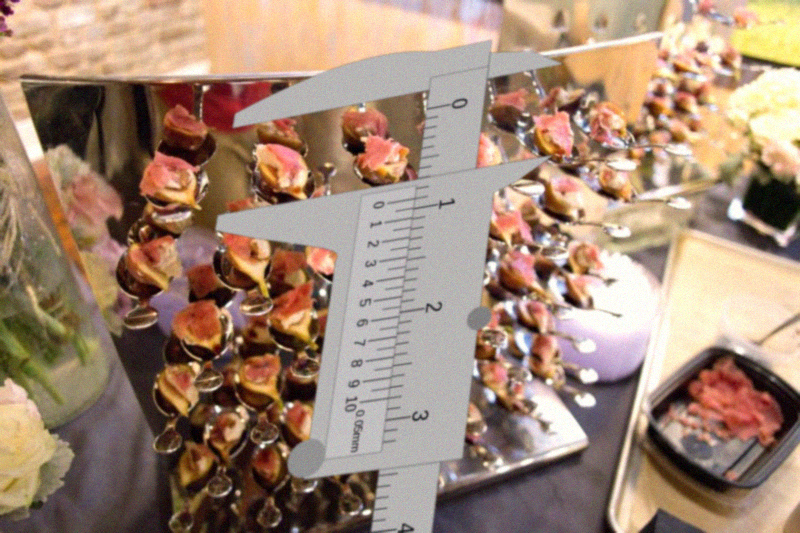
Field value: {"value": 9.0, "unit": "mm"}
